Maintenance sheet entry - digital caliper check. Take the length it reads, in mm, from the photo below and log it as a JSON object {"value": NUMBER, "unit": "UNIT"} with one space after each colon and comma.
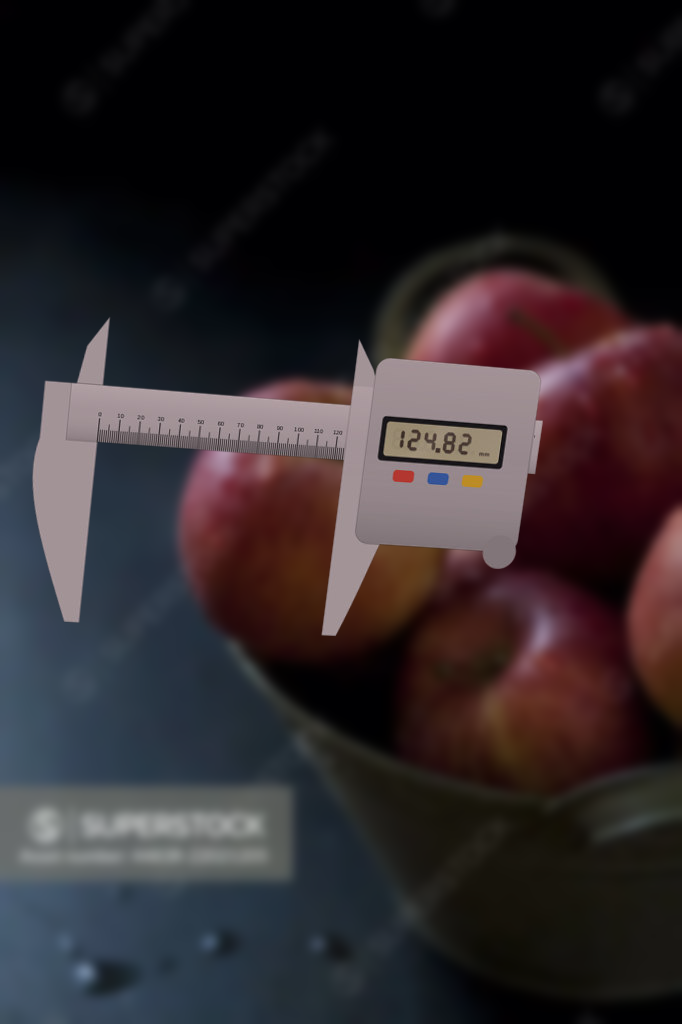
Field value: {"value": 124.82, "unit": "mm"}
